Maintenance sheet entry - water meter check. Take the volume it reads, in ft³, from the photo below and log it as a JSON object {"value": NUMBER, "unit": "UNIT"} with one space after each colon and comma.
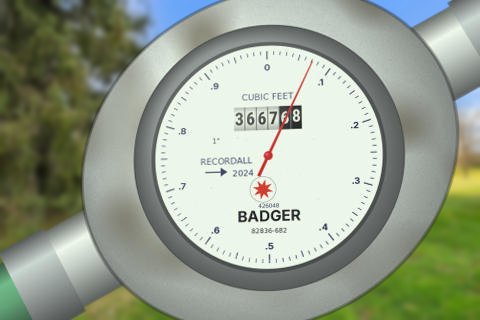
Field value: {"value": 366768.07, "unit": "ft³"}
